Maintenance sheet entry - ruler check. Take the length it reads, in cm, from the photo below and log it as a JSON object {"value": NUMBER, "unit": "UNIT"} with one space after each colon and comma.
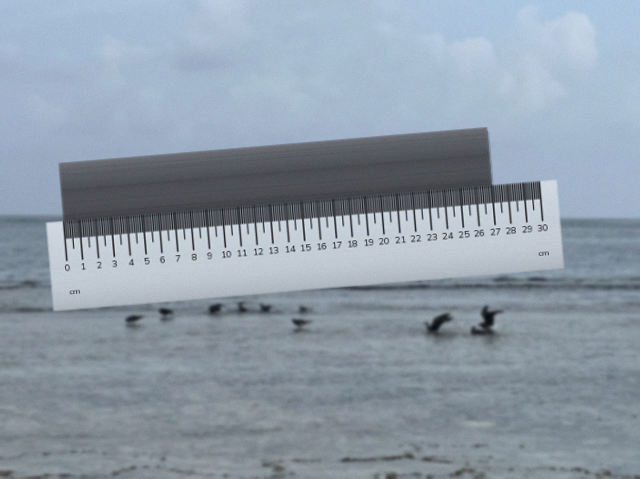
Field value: {"value": 27, "unit": "cm"}
